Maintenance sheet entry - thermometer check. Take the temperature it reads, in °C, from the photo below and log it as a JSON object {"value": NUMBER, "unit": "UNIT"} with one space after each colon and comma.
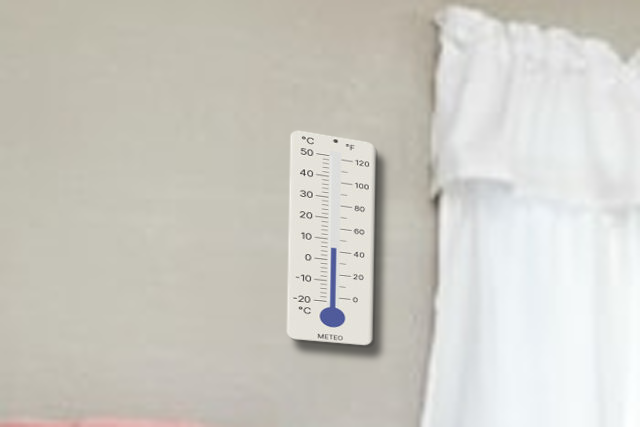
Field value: {"value": 6, "unit": "°C"}
